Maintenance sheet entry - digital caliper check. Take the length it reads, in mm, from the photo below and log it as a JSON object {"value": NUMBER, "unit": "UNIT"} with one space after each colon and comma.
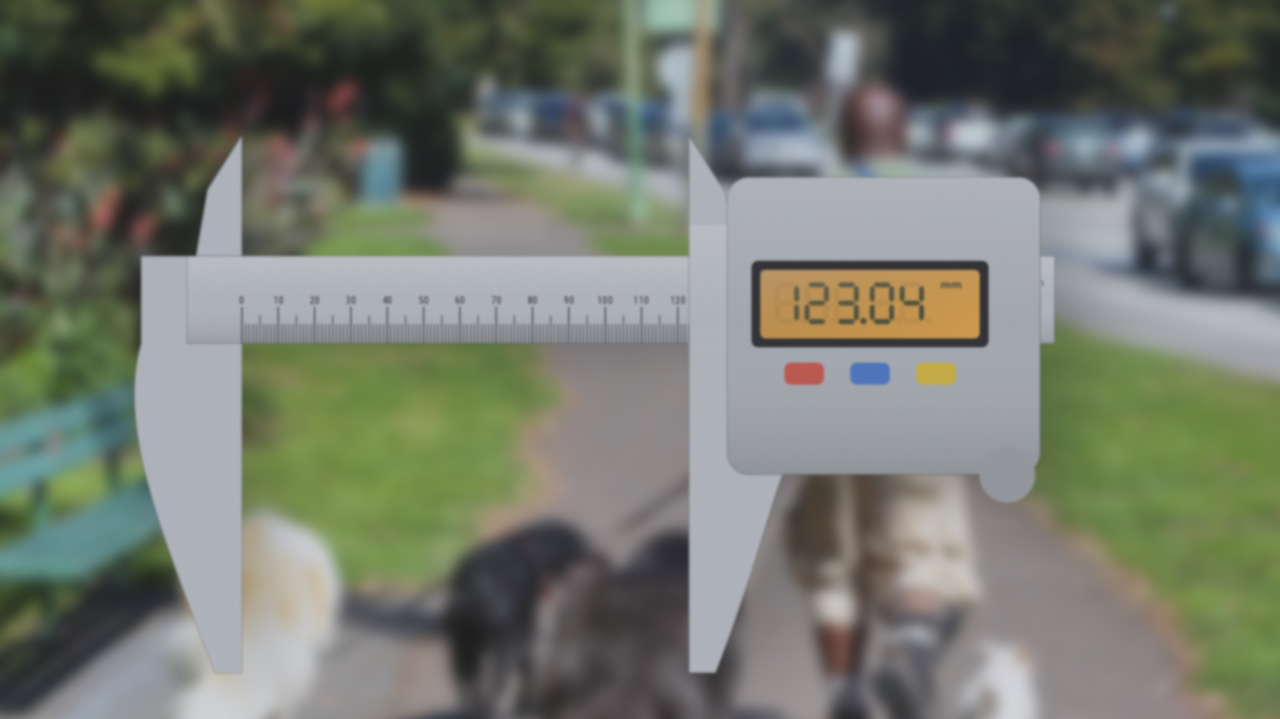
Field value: {"value": 123.04, "unit": "mm"}
